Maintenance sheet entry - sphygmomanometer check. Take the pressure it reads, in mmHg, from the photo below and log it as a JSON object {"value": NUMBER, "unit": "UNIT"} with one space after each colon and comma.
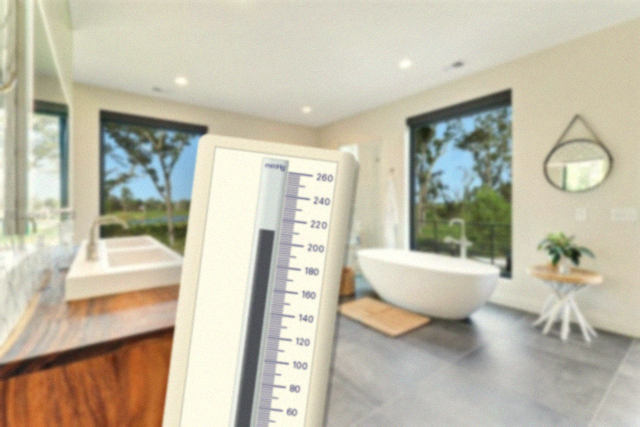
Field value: {"value": 210, "unit": "mmHg"}
